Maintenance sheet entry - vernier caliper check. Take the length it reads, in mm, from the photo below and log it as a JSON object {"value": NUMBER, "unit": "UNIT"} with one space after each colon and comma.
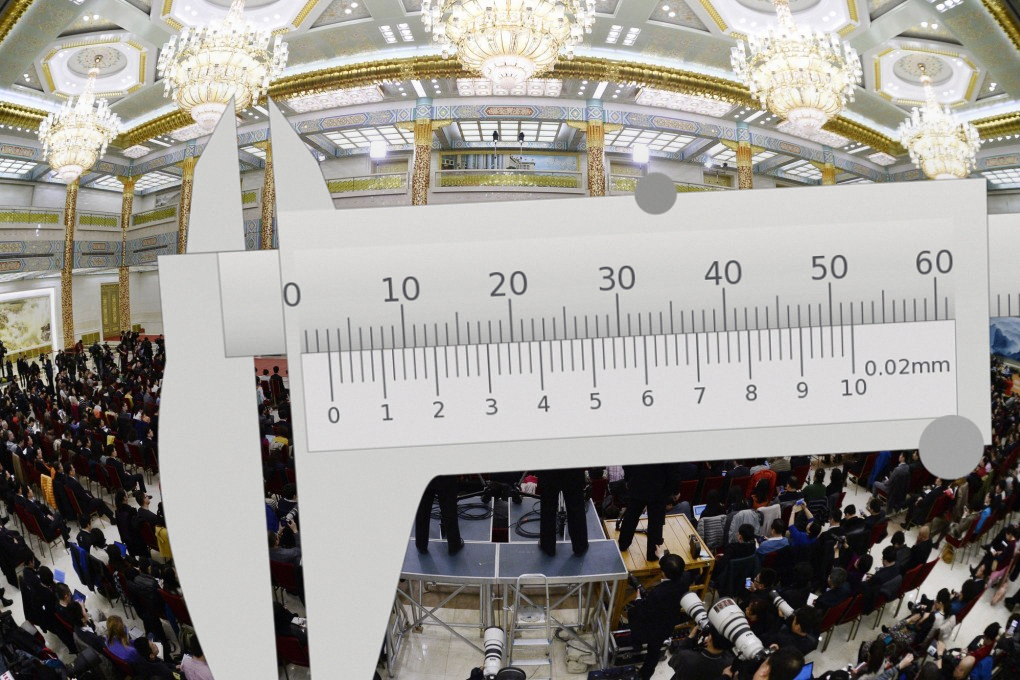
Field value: {"value": 3.0, "unit": "mm"}
